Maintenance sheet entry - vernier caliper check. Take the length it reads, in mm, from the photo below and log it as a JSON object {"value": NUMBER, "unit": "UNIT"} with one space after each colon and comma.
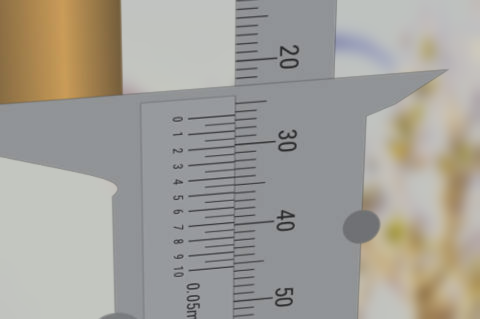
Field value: {"value": 26.4, "unit": "mm"}
